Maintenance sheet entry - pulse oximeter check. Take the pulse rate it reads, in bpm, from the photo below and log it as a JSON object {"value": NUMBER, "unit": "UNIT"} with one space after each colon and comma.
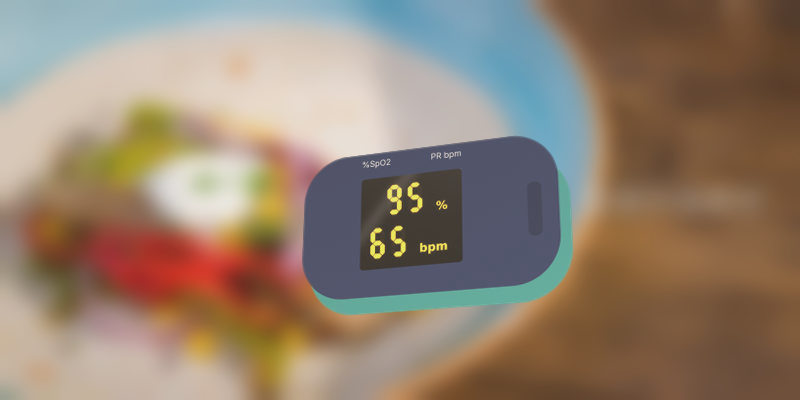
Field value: {"value": 65, "unit": "bpm"}
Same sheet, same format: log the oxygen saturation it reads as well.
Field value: {"value": 95, "unit": "%"}
